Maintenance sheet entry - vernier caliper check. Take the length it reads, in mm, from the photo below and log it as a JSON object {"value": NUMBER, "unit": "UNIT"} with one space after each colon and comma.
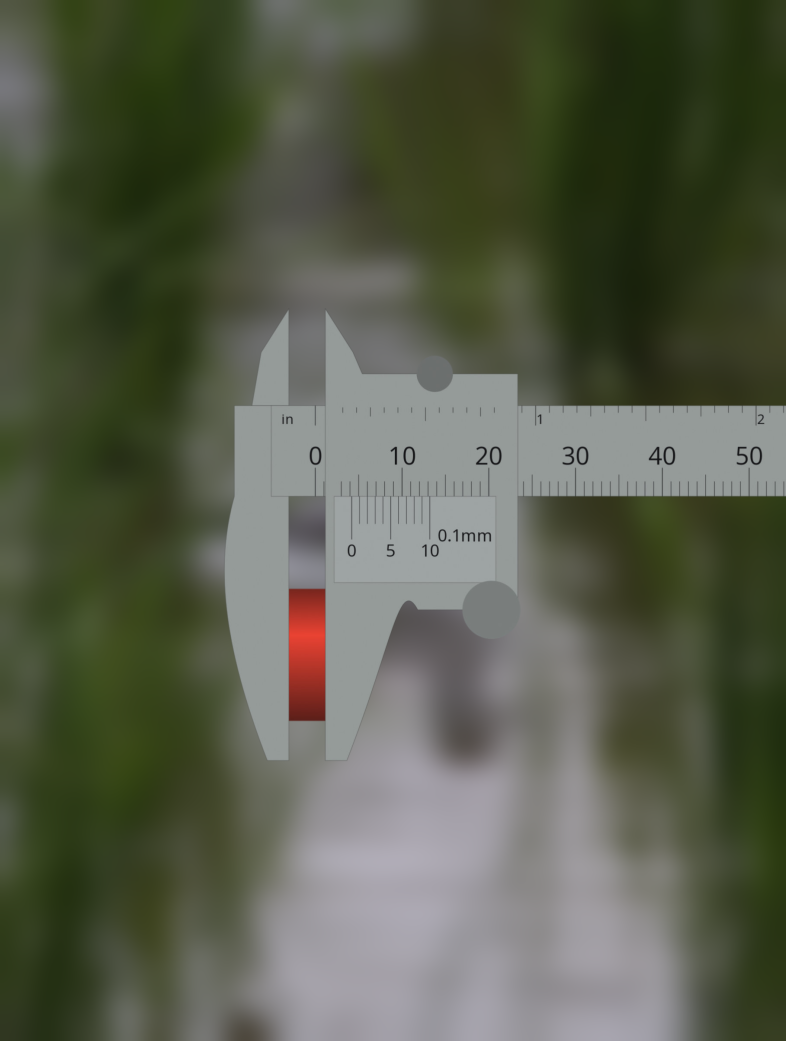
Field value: {"value": 4.2, "unit": "mm"}
